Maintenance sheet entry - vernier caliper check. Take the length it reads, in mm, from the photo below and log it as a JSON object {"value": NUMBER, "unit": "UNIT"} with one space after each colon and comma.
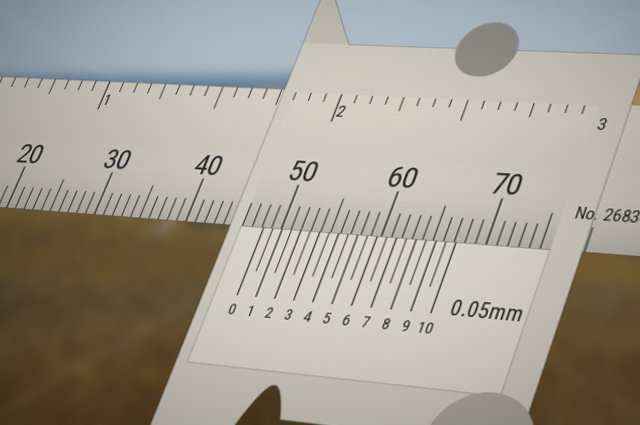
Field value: {"value": 48.2, "unit": "mm"}
